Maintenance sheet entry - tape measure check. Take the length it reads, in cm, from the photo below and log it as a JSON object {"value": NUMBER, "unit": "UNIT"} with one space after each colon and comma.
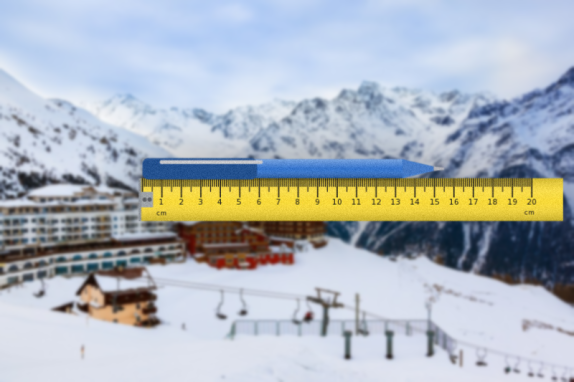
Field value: {"value": 15.5, "unit": "cm"}
